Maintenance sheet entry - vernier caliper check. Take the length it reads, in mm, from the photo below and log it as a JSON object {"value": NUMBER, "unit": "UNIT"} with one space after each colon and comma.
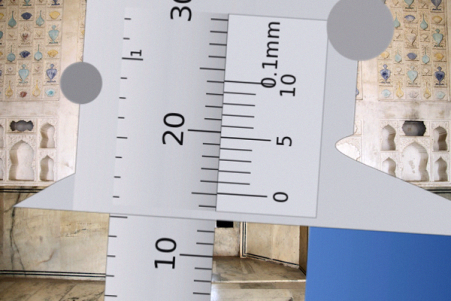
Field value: {"value": 15.1, "unit": "mm"}
